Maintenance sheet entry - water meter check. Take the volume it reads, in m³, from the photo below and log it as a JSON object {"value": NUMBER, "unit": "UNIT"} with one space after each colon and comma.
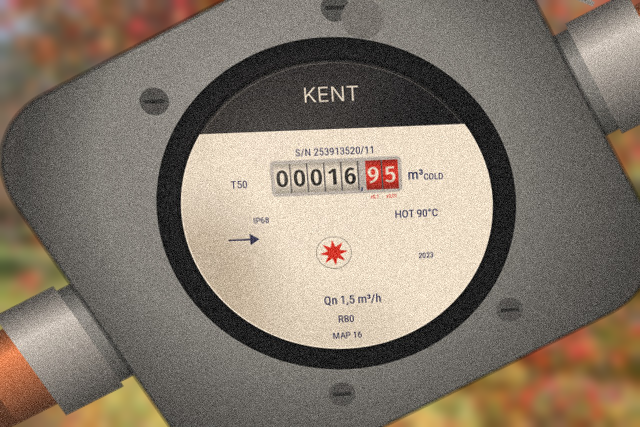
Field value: {"value": 16.95, "unit": "m³"}
